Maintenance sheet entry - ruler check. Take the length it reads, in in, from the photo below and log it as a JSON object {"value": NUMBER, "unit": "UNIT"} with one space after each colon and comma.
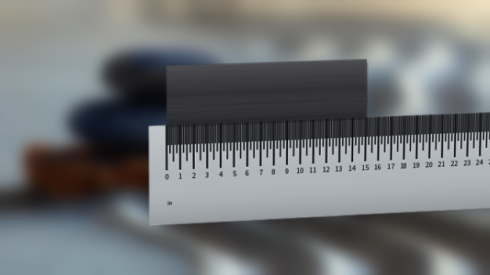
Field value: {"value": 15, "unit": "in"}
